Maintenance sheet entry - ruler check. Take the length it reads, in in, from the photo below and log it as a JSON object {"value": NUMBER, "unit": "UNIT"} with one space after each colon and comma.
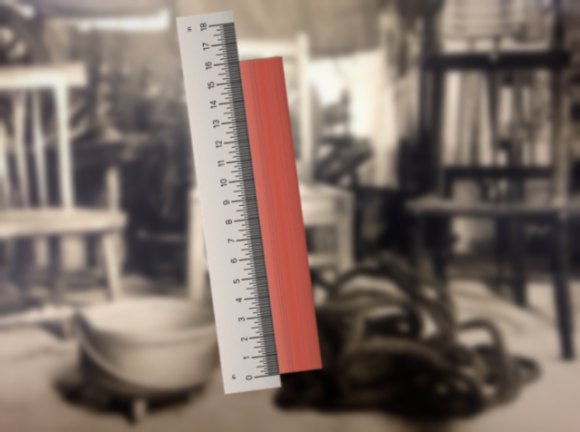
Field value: {"value": 16, "unit": "in"}
